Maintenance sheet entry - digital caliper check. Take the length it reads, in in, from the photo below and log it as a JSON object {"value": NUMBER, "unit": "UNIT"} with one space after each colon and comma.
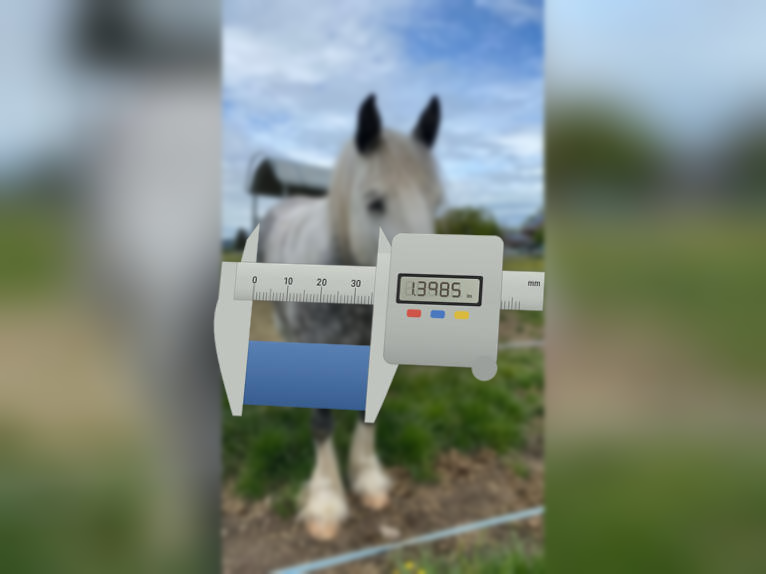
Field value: {"value": 1.3985, "unit": "in"}
